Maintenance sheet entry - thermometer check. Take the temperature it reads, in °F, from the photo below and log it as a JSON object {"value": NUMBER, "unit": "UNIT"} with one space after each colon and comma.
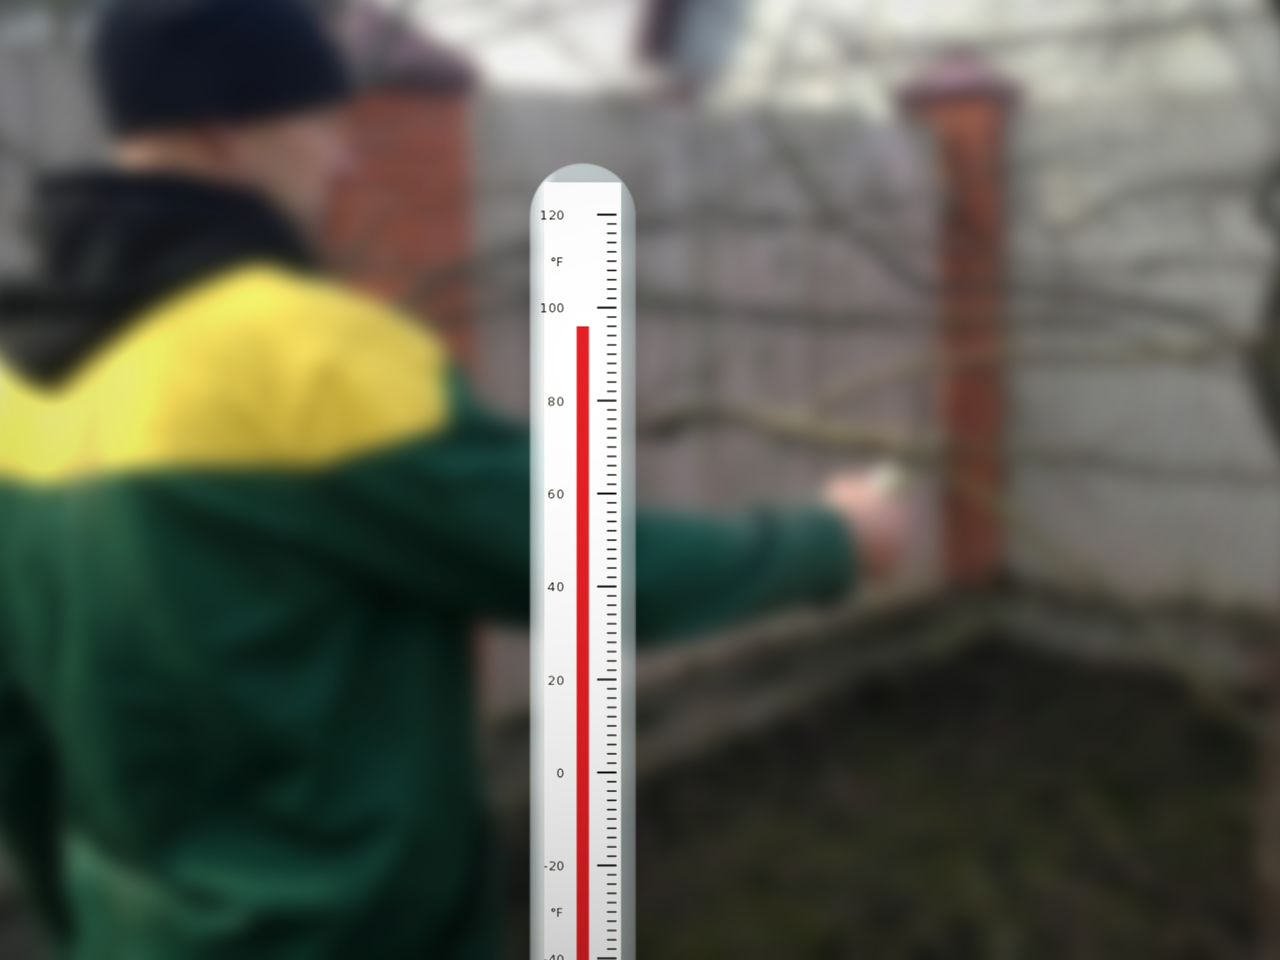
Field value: {"value": 96, "unit": "°F"}
